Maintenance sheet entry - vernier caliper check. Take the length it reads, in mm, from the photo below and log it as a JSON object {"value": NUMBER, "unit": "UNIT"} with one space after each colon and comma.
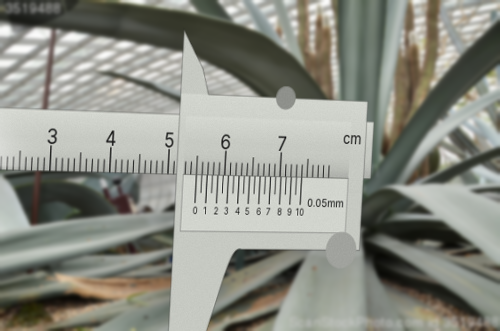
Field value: {"value": 55.0, "unit": "mm"}
